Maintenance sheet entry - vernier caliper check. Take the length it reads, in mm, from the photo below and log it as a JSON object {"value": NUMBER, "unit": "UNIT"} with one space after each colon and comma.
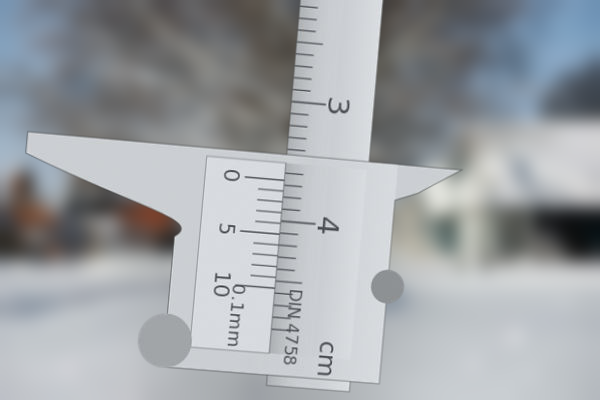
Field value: {"value": 36.6, "unit": "mm"}
